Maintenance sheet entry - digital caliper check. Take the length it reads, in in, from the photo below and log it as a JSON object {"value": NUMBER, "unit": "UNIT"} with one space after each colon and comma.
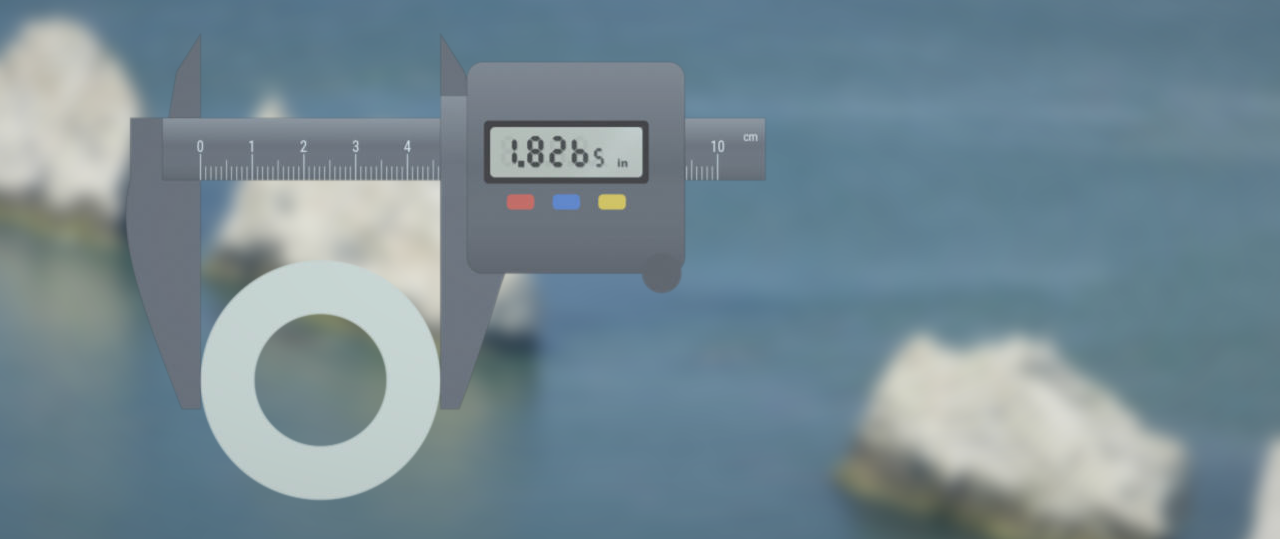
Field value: {"value": 1.8265, "unit": "in"}
